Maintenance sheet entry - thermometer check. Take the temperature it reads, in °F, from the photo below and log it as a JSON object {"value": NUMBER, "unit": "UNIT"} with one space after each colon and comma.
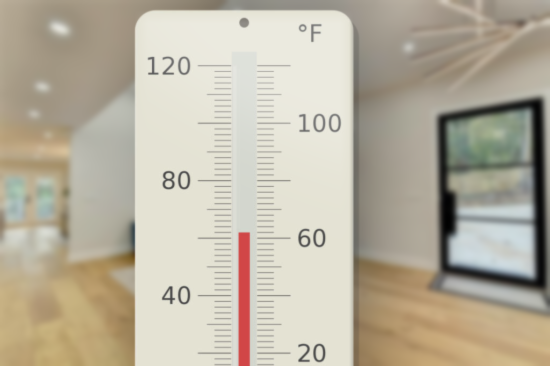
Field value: {"value": 62, "unit": "°F"}
